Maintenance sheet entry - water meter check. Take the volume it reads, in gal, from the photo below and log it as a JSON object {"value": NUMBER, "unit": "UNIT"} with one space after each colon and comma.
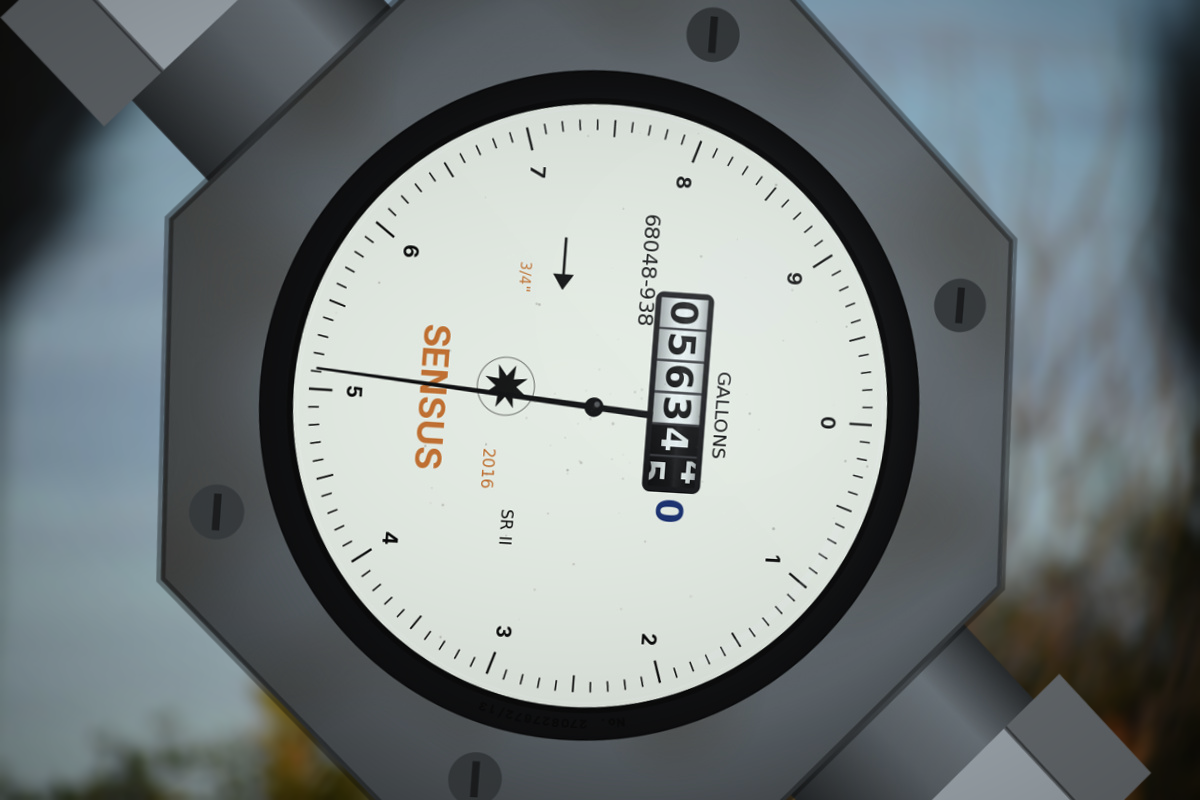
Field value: {"value": 563445.1, "unit": "gal"}
